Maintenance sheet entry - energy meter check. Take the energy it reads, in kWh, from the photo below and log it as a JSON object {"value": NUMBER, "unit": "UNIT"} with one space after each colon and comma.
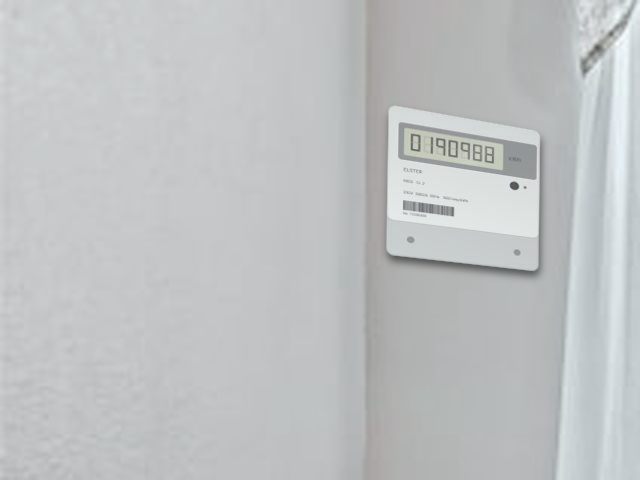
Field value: {"value": 190988, "unit": "kWh"}
